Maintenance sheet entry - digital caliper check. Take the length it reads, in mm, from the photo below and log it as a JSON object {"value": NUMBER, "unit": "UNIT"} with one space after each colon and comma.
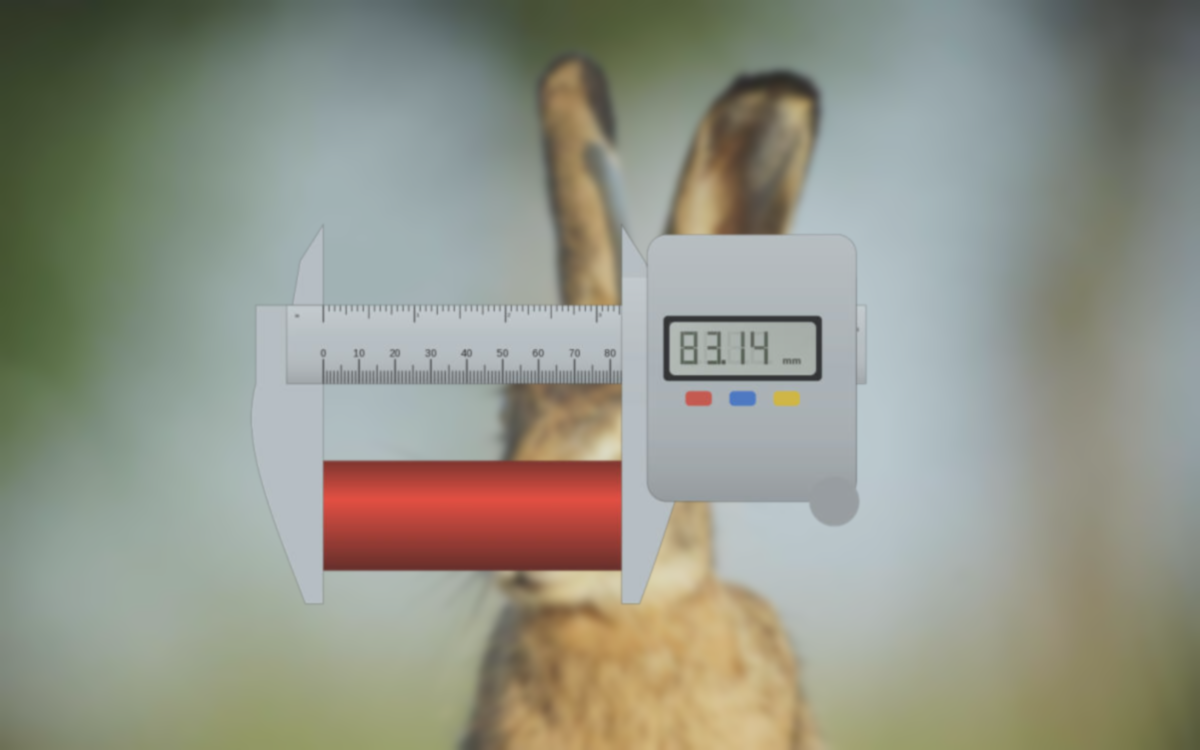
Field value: {"value": 83.14, "unit": "mm"}
